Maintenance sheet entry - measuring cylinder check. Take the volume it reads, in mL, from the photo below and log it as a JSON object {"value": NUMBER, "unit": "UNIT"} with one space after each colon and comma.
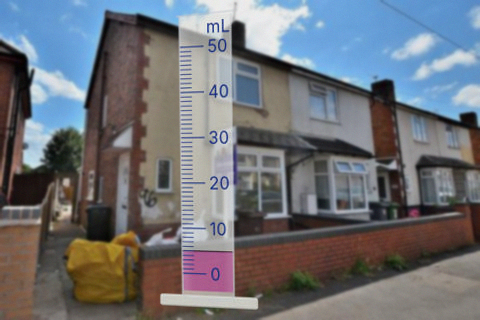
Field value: {"value": 5, "unit": "mL"}
